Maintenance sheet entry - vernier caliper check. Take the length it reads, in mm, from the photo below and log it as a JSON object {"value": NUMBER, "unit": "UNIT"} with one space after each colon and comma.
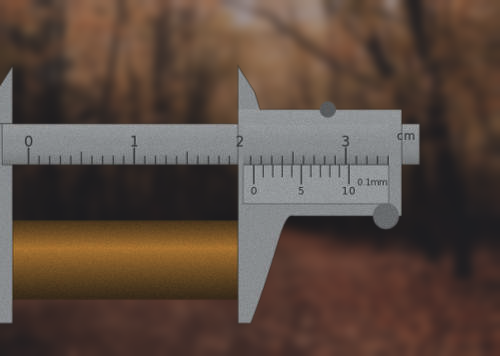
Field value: {"value": 21.3, "unit": "mm"}
